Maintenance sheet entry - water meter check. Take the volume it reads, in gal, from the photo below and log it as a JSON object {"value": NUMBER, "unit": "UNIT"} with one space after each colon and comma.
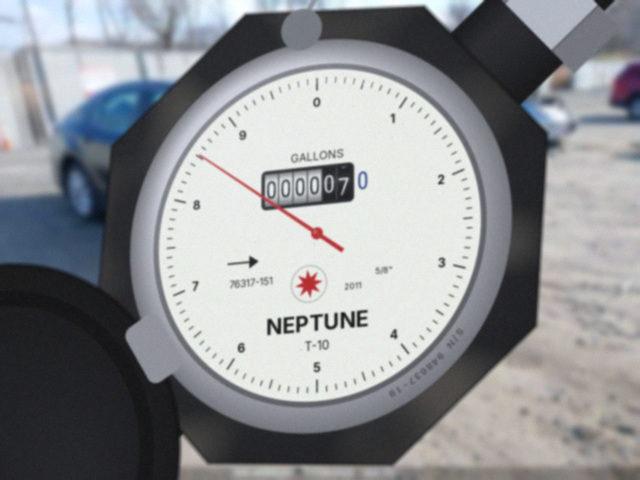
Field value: {"value": 68.5, "unit": "gal"}
